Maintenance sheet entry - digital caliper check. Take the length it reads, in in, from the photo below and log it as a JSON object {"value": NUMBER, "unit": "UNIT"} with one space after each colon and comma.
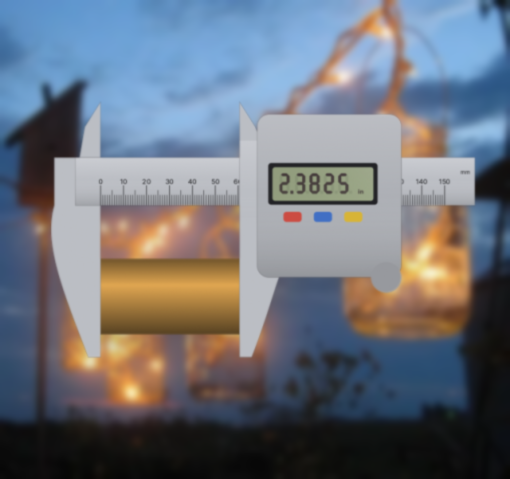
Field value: {"value": 2.3825, "unit": "in"}
